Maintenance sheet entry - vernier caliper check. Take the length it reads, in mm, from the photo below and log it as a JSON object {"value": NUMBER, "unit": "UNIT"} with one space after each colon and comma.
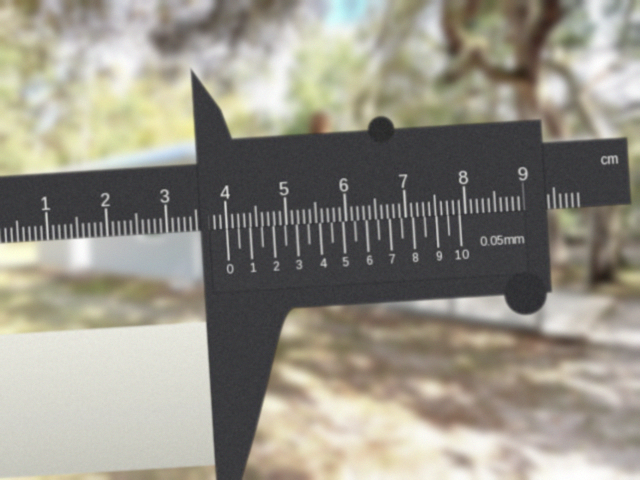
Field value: {"value": 40.0, "unit": "mm"}
